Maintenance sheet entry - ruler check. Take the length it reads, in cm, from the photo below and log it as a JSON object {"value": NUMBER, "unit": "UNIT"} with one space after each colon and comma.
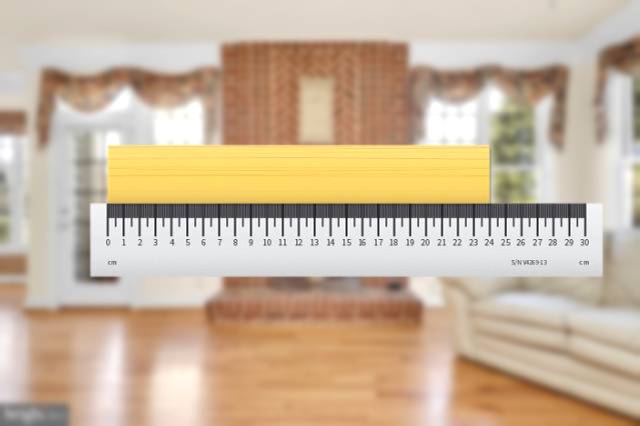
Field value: {"value": 24, "unit": "cm"}
